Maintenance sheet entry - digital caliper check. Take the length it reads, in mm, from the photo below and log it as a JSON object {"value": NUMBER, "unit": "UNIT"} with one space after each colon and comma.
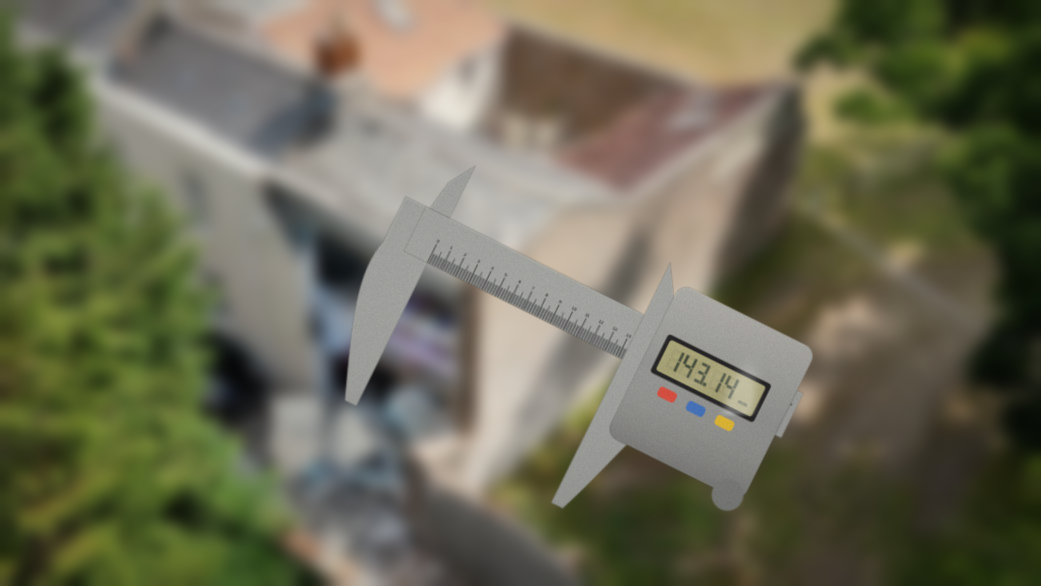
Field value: {"value": 143.14, "unit": "mm"}
